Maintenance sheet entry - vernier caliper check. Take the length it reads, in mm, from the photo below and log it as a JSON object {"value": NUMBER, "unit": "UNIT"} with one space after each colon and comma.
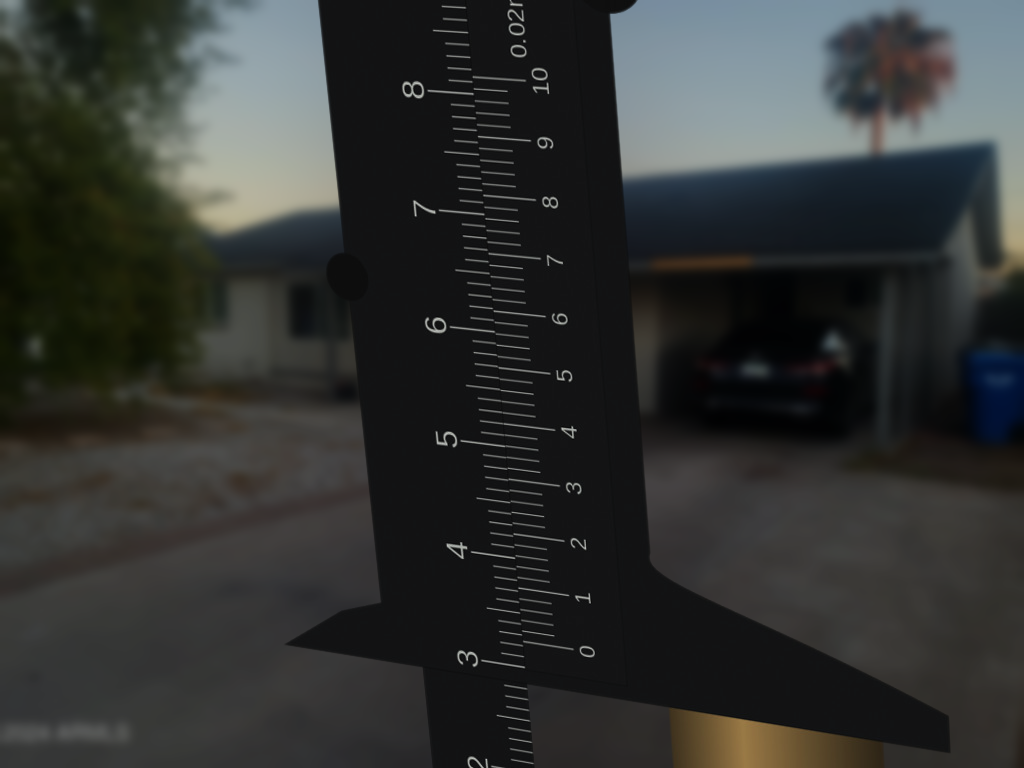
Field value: {"value": 32.4, "unit": "mm"}
